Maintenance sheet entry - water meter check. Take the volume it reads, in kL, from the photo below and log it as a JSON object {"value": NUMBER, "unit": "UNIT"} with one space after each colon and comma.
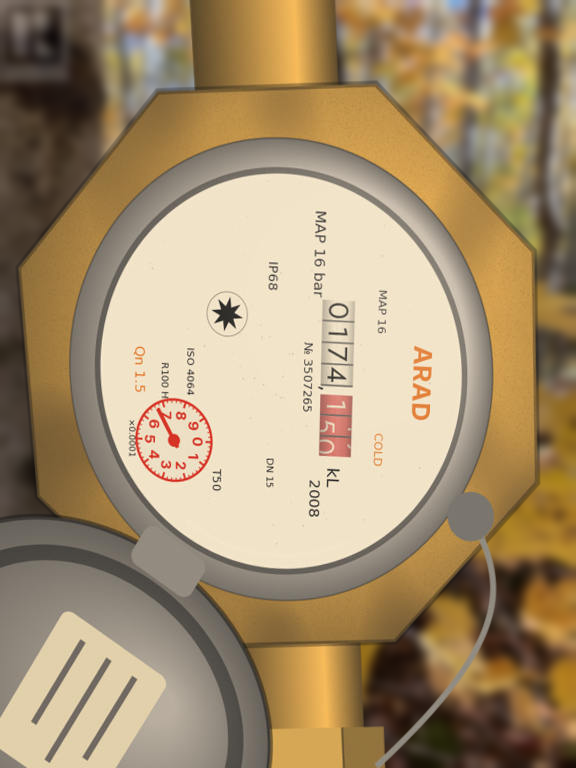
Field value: {"value": 174.1496, "unit": "kL"}
